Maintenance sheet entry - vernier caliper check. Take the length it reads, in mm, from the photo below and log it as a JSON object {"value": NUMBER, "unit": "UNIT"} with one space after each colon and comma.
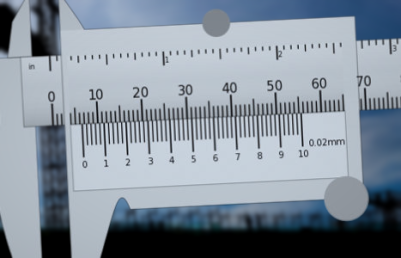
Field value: {"value": 6.5, "unit": "mm"}
